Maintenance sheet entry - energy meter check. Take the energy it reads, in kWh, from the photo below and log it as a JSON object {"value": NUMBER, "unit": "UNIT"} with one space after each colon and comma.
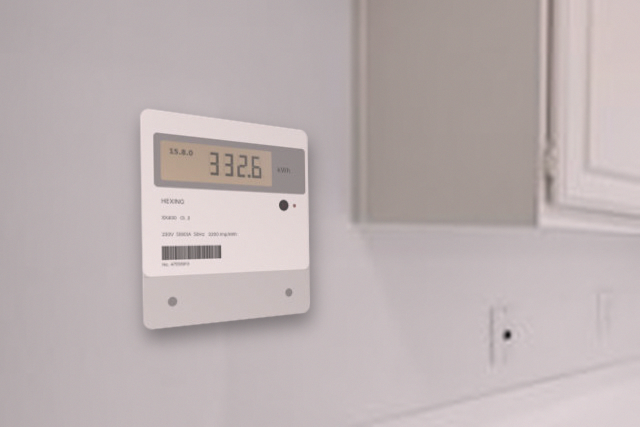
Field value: {"value": 332.6, "unit": "kWh"}
